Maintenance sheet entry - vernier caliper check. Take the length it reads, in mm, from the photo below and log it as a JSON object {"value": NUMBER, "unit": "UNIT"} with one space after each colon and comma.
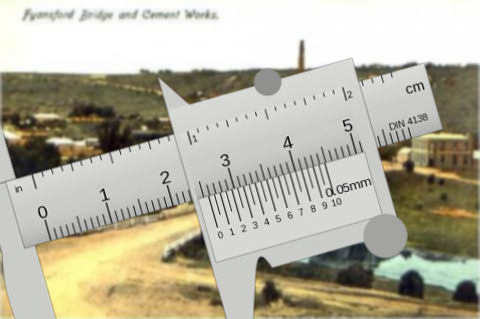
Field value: {"value": 25.8, "unit": "mm"}
